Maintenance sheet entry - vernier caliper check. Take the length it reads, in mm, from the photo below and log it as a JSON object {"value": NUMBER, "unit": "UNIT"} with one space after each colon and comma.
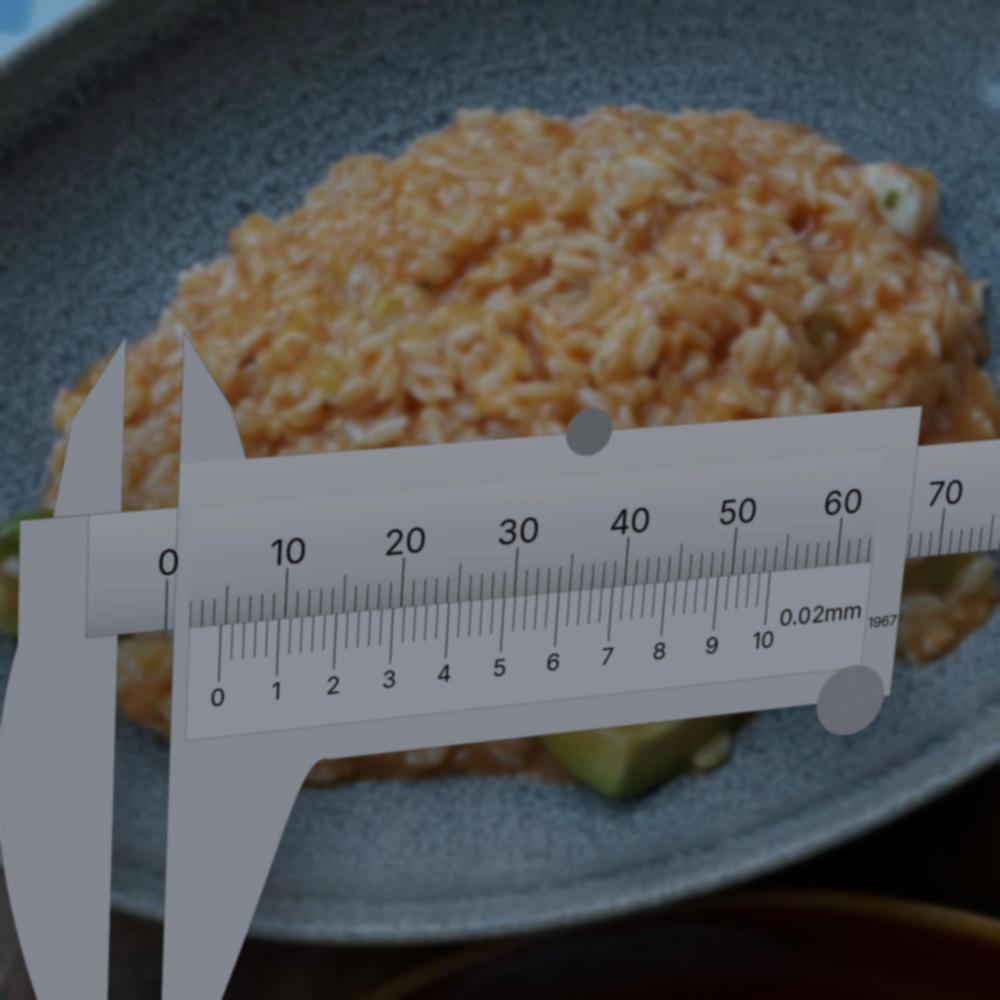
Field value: {"value": 4.6, "unit": "mm"}
